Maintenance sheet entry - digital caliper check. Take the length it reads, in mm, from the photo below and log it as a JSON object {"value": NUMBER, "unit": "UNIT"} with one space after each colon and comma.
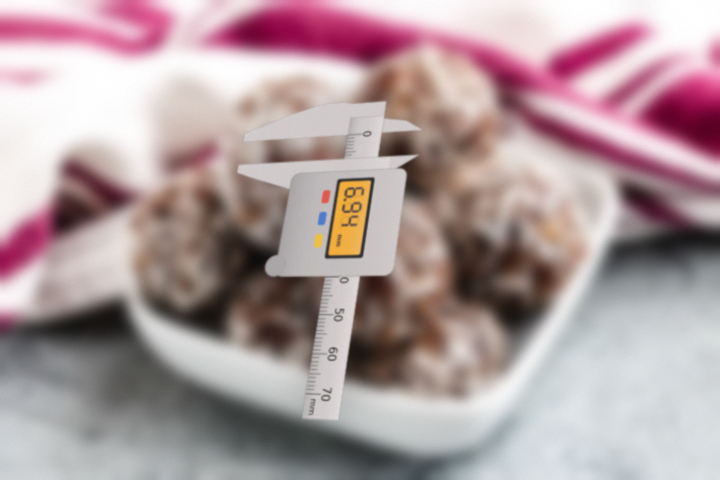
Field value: {"value": 6.94, "unit": "mm"}
